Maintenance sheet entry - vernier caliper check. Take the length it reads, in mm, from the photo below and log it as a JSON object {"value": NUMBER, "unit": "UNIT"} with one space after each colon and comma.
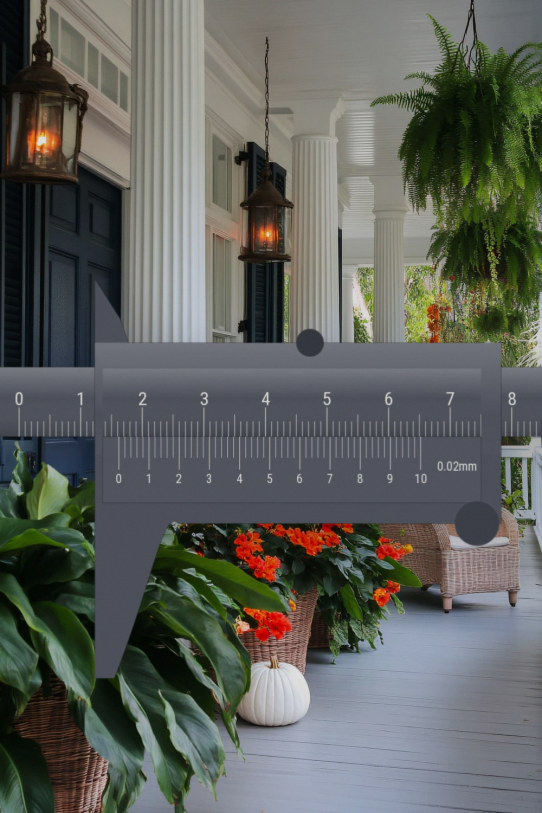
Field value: {"value": 16.2, "unit": "mm"}
